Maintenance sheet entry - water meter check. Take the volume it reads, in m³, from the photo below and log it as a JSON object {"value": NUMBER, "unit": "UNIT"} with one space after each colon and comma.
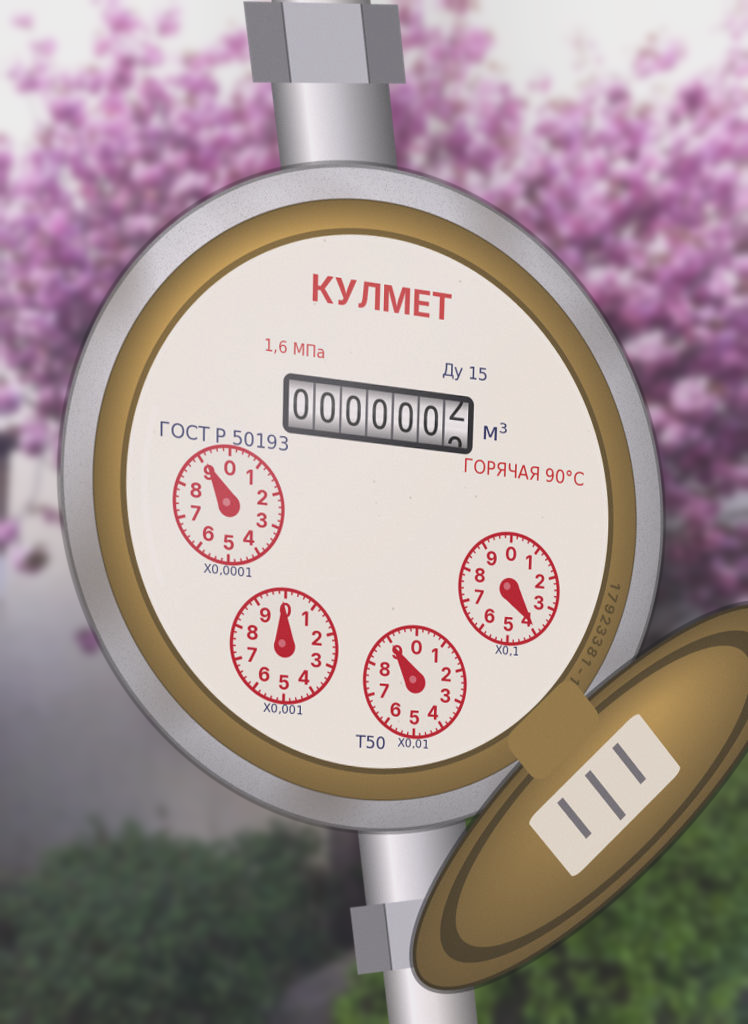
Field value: {"value": 2.3899, "unit": "m³"}
